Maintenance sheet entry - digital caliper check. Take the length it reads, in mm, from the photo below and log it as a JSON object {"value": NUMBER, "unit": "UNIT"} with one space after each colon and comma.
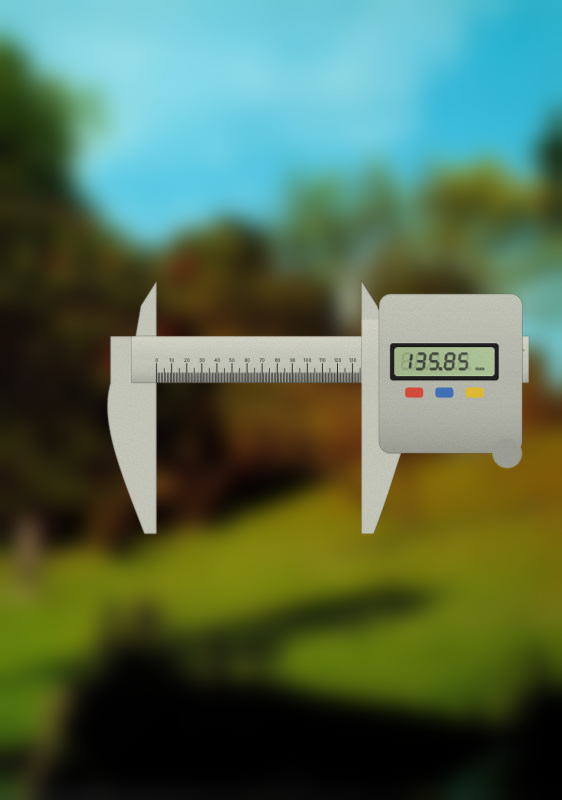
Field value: {"value": 135.85, "unit": "mm"}
